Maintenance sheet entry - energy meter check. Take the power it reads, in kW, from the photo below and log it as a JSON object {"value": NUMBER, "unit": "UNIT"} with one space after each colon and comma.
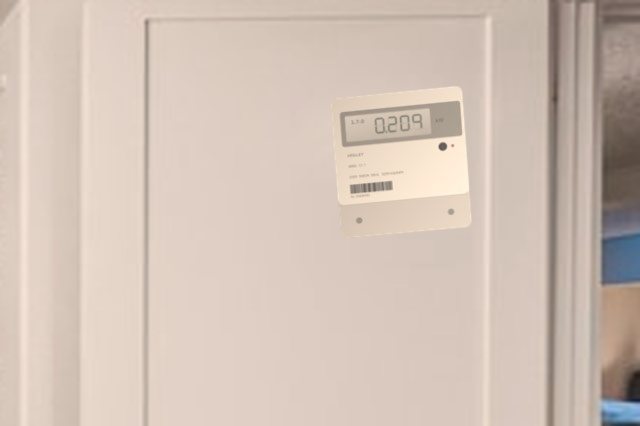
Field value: {"value": 0.209, "unit": "kW"}
